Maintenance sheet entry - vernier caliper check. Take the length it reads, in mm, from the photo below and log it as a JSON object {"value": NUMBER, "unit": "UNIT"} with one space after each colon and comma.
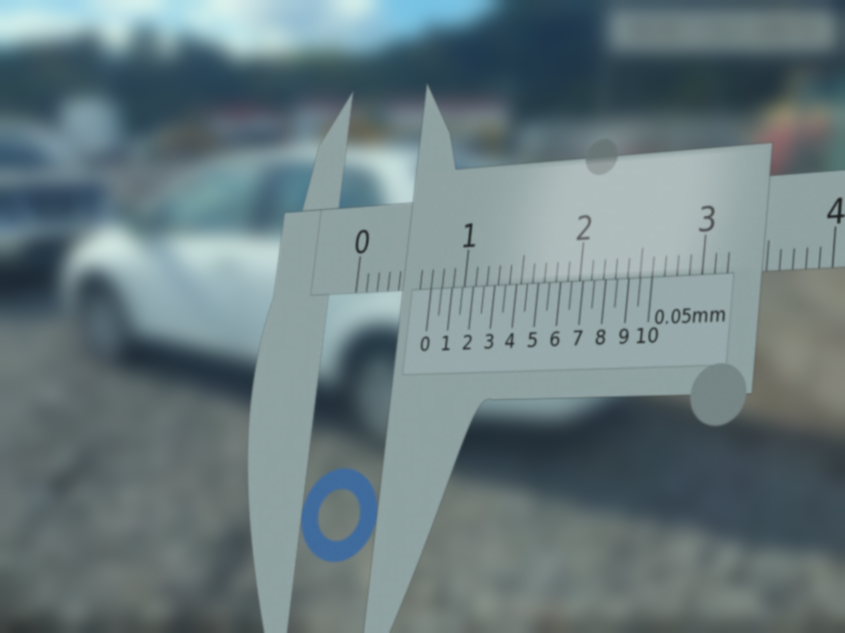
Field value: {"value": 7.0, "unit": "mm"}
